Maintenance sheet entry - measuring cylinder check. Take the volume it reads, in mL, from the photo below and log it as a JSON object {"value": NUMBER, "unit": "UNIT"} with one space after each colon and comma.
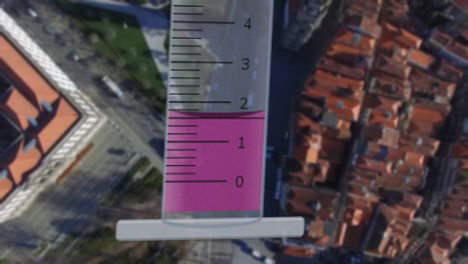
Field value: {"value": 1.6, "unit": "mL"}
